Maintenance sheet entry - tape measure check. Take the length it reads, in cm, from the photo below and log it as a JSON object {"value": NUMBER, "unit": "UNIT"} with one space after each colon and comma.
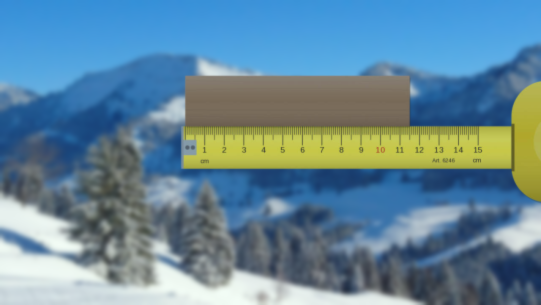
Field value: {"value": 11.5, "unit": "cm"}
